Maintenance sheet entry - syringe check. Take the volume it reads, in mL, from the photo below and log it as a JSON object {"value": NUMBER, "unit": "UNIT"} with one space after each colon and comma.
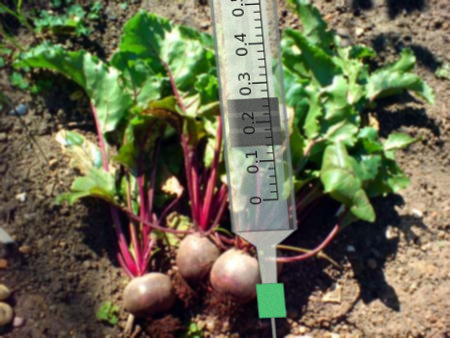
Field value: {"value": 0.14, "unit": "mL"}
